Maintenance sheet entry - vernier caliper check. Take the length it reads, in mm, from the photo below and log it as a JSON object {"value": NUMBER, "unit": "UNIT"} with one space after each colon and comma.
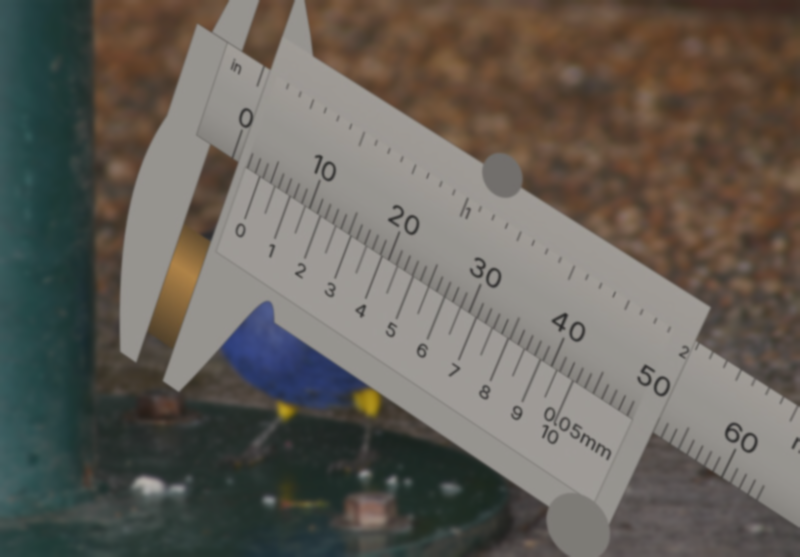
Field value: {"value": 3.6, "unit": "mm"}
